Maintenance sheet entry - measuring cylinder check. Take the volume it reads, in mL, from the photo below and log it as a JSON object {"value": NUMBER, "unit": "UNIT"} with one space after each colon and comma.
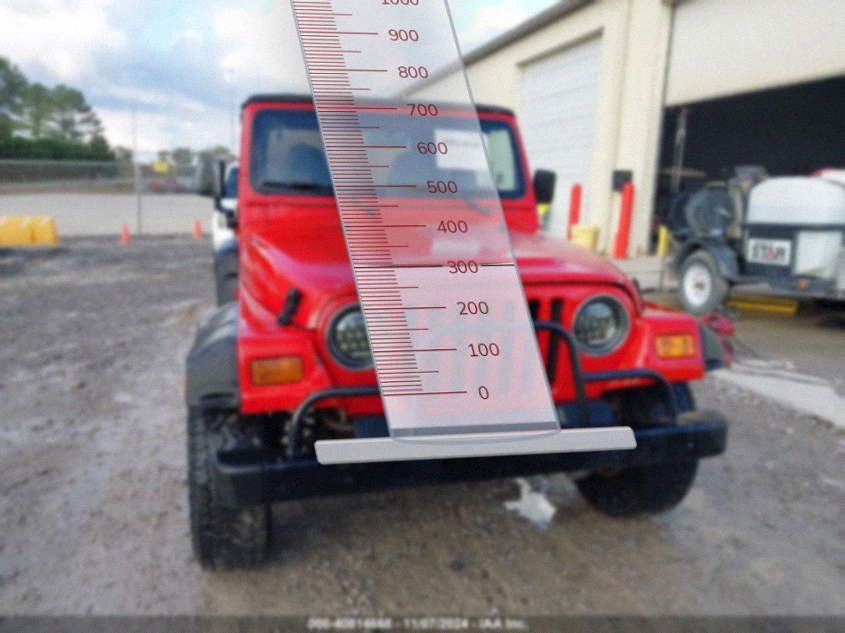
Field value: {"value": 300, "unit": "mL"}
